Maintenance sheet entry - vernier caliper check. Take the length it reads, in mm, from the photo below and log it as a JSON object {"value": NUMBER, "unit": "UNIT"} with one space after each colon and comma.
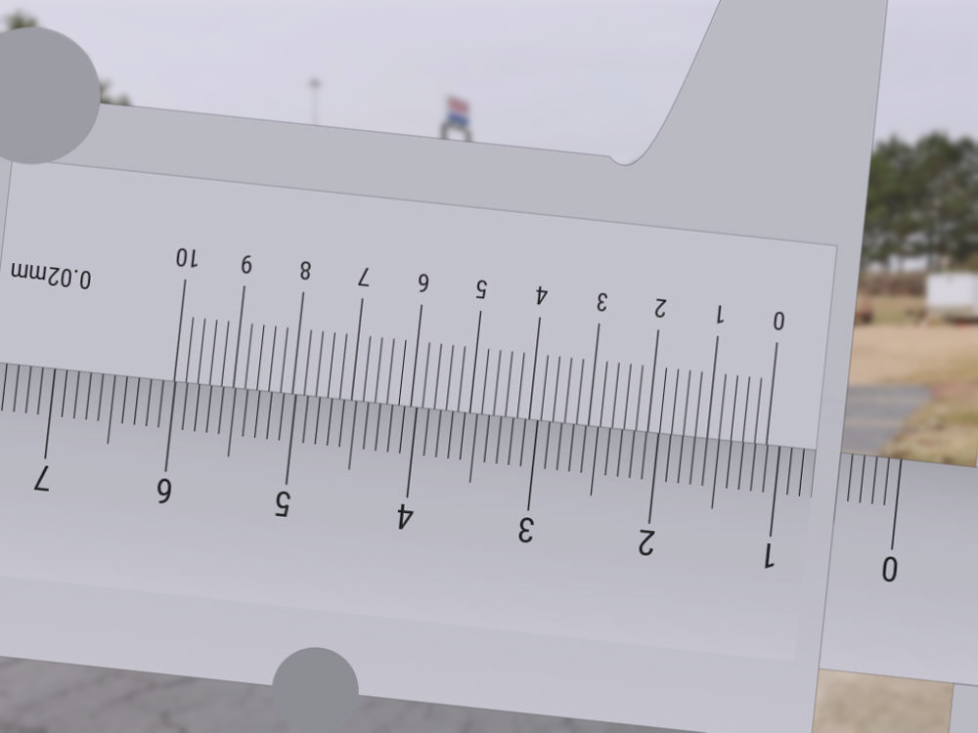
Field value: {"value": 11.1, "unit": "mm"}
